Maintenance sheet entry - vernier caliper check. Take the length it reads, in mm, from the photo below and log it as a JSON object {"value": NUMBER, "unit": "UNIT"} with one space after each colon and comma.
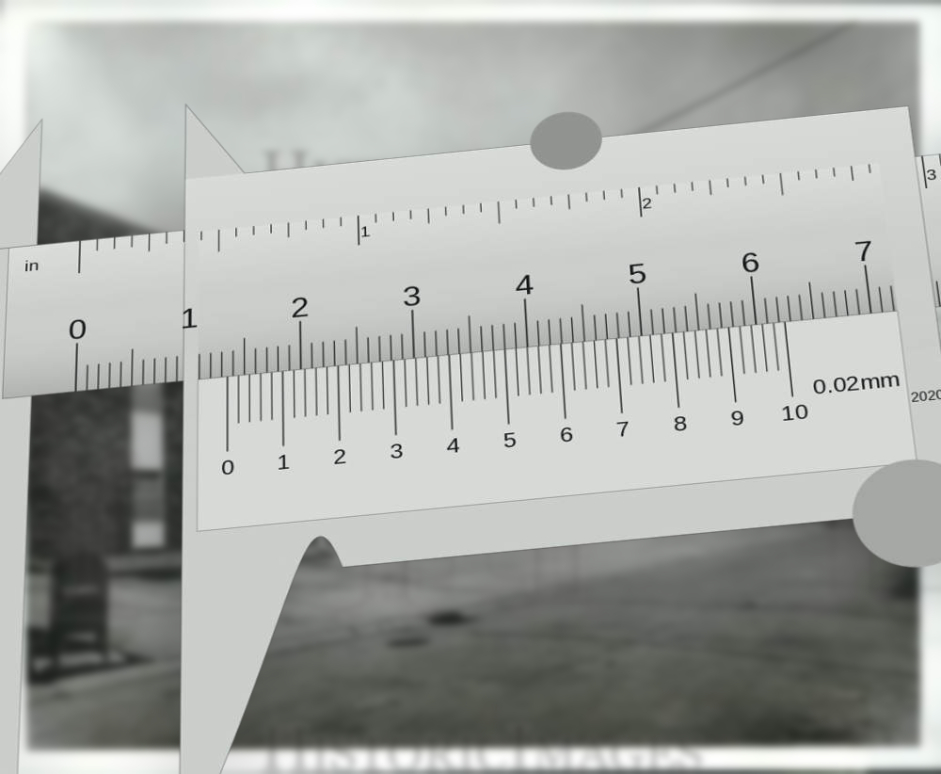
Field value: {"value": 13.5, "unit": "mm"}
